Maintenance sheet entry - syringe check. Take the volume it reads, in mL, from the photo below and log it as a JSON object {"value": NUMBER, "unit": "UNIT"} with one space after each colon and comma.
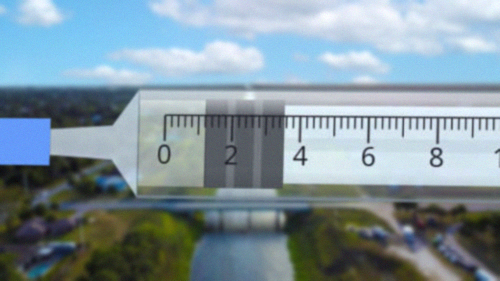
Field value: {"value": 1.2, "unit": "mL"}
